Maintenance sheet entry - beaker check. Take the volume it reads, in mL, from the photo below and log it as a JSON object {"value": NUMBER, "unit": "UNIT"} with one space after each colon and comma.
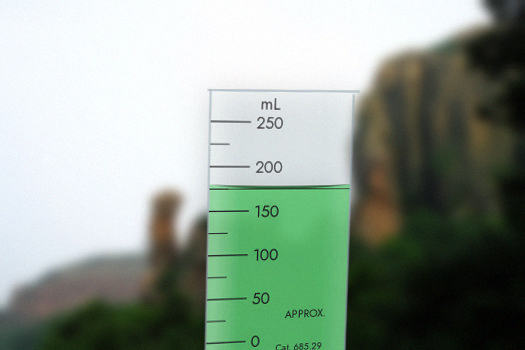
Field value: {"value": 175, "unit": "mL"}
